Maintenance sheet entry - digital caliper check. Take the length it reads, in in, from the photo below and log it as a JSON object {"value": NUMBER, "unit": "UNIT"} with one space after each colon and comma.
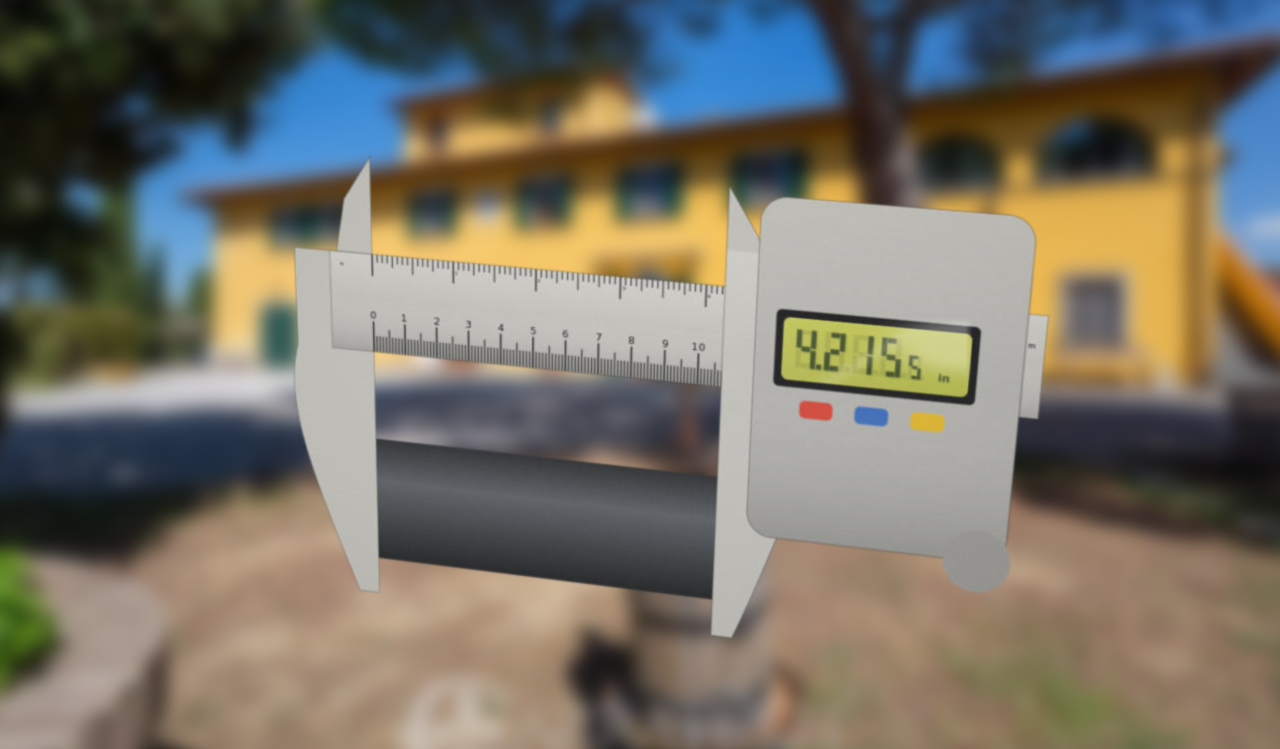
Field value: {"value": 4.2155, "unit": "in"}
